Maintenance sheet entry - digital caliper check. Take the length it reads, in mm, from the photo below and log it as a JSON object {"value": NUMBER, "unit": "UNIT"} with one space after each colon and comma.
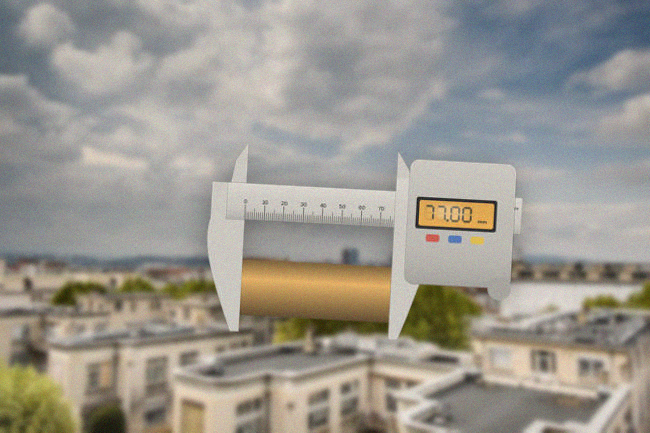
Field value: {"value": 77.00, "unit": "mm"}
